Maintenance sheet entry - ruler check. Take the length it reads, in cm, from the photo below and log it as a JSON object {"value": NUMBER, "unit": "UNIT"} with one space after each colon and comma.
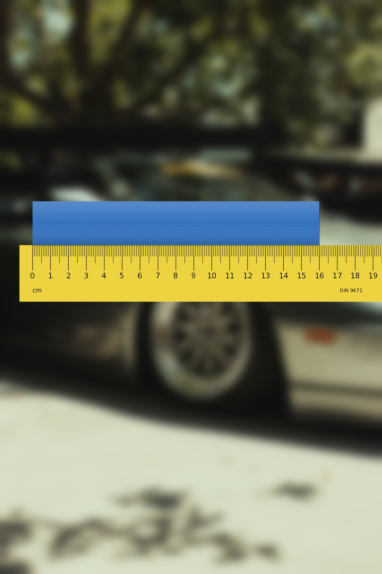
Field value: {"value": 16, "unit": "cm"}
